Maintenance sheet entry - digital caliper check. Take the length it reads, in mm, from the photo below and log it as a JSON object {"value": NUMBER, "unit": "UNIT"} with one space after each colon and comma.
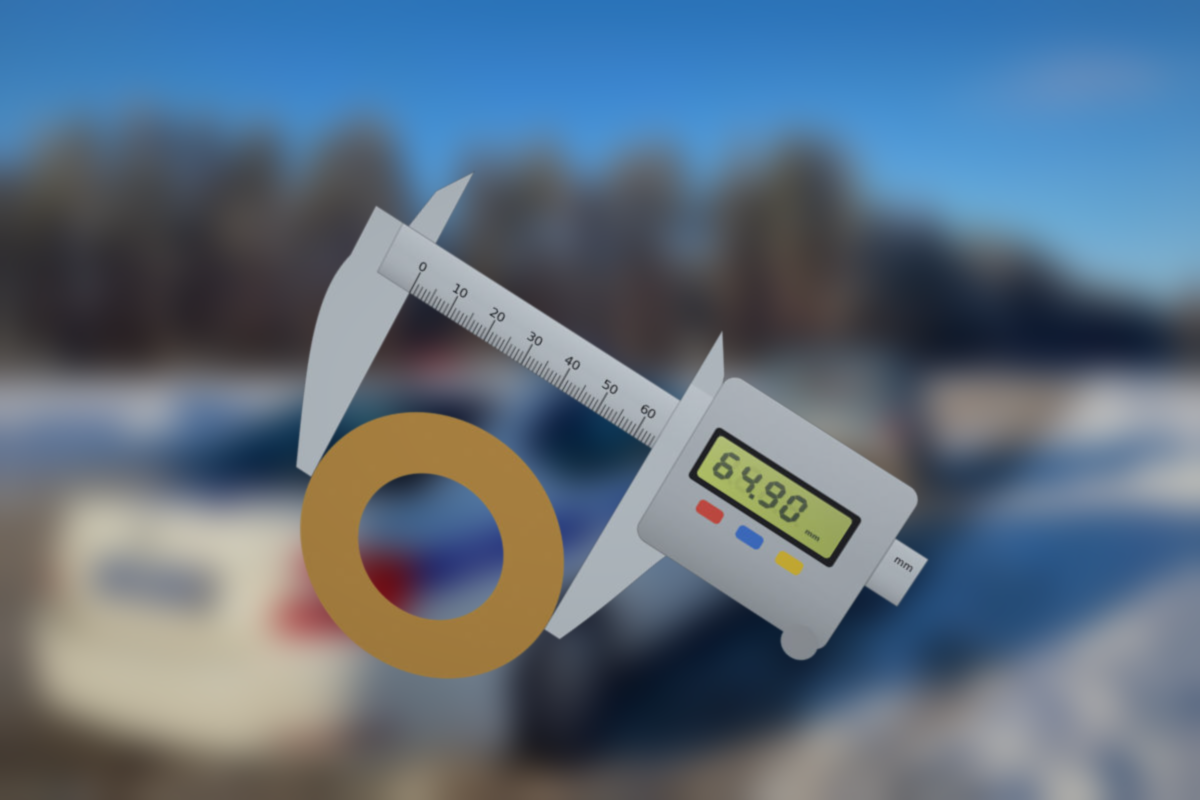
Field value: {"value": 64.90, "unit": "mm"}
